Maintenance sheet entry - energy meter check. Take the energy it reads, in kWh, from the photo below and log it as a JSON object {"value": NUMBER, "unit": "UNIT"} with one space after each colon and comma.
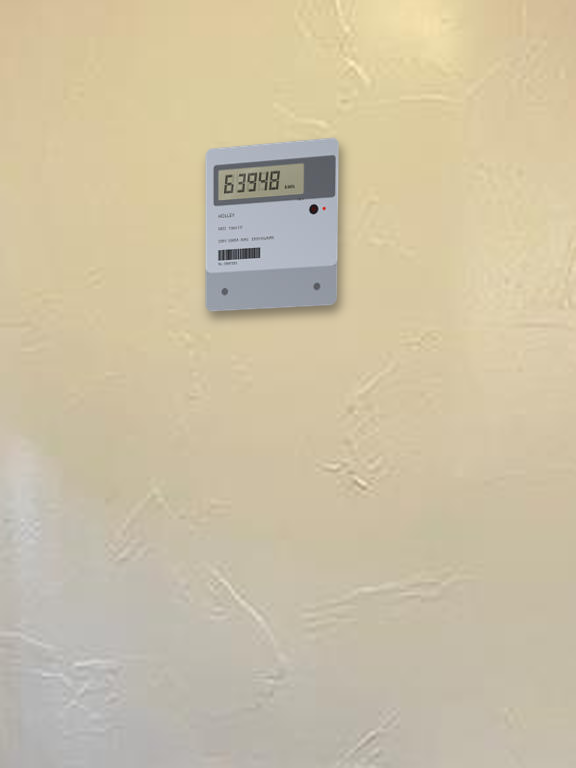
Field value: {"value": 63948, "unit": "kWh"}
